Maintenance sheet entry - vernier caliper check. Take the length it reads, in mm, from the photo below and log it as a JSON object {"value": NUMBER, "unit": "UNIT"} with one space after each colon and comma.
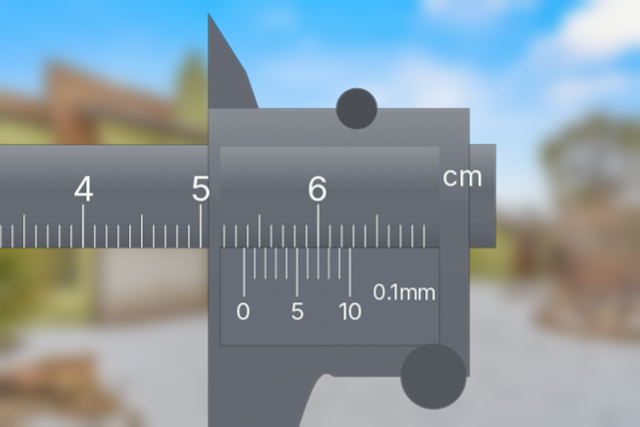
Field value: {"value": 53.7, "unit": "mm"}
